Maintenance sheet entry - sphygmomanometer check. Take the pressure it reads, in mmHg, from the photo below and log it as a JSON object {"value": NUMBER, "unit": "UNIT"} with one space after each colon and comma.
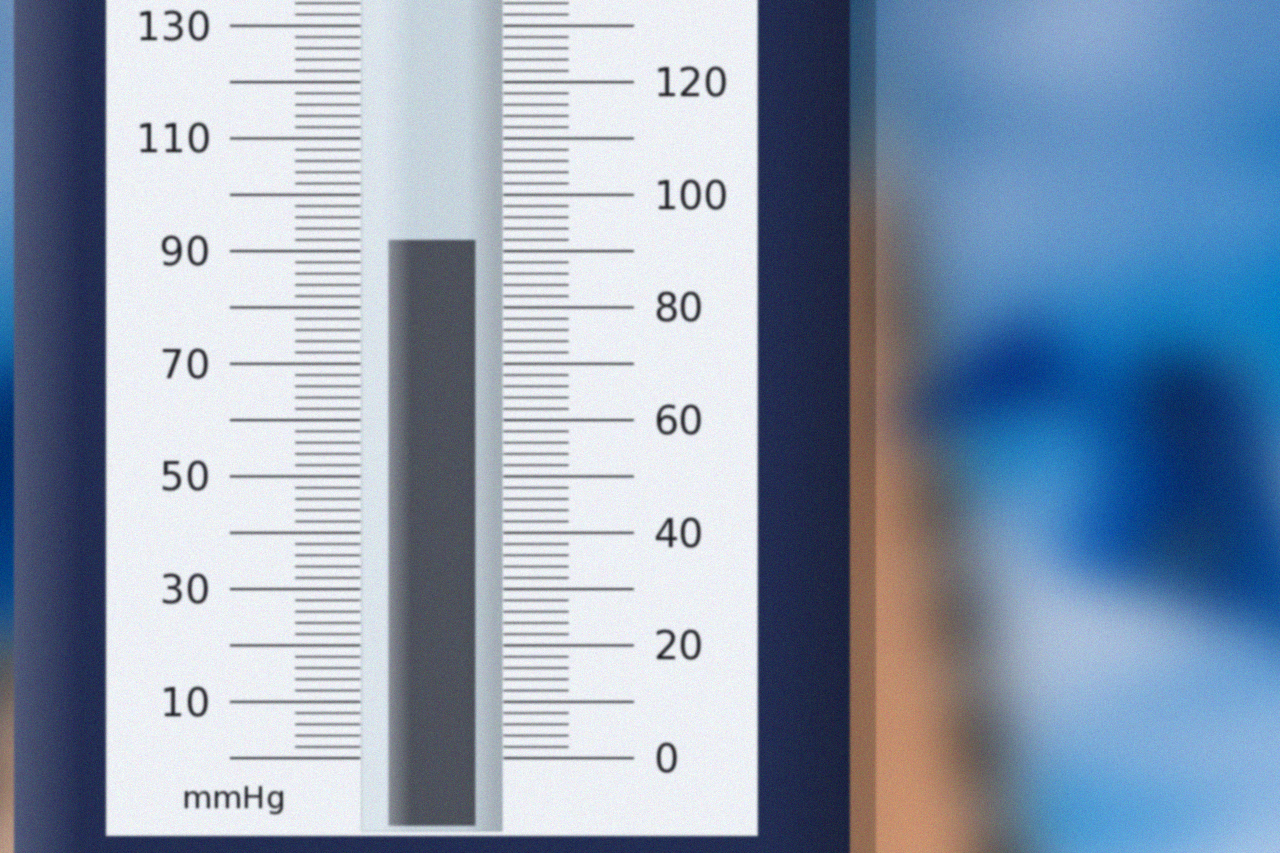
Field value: {"value": 92, "unit": "mmHg"}
